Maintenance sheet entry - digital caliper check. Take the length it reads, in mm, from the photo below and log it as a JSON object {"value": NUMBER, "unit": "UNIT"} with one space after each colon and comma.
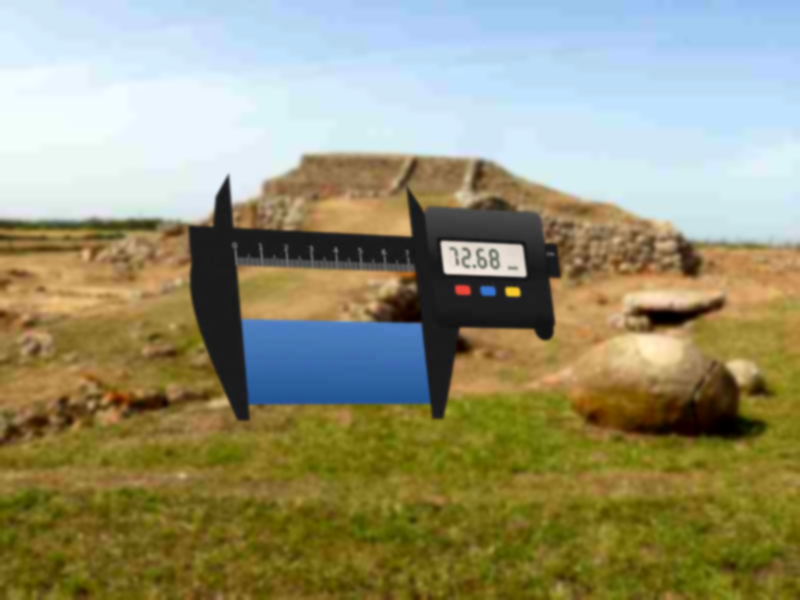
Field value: {"value": 72.68, "unit": "mm"}
